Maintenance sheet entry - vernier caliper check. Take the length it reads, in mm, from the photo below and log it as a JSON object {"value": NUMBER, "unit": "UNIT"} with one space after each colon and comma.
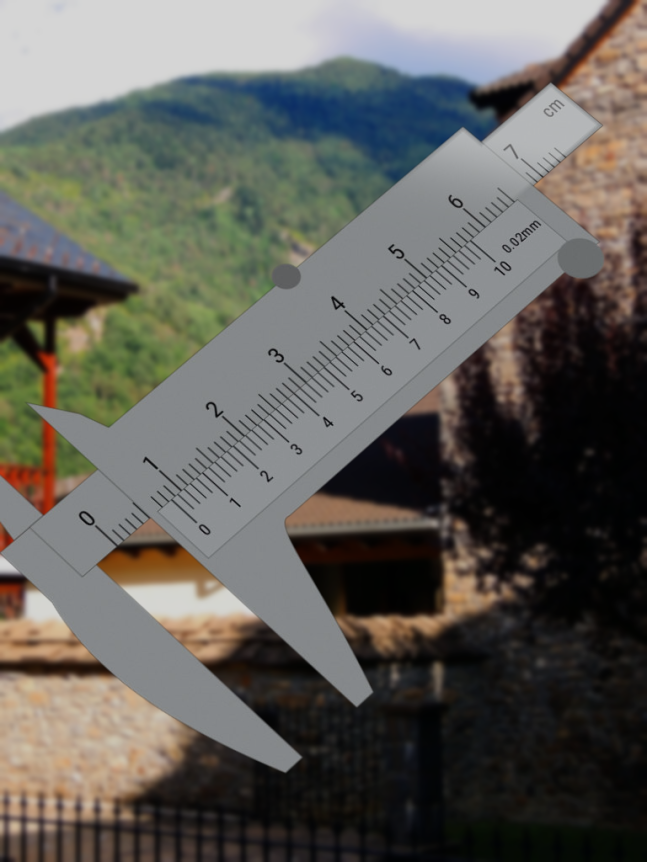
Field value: {"value": 8.4, "unit": "mm"}
